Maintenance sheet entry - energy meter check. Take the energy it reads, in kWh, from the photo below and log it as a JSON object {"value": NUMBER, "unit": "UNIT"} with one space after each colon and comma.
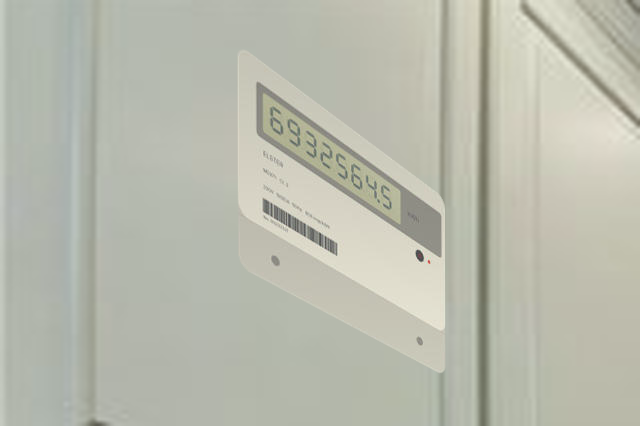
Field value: {"value": 6932564.5, "unit": "kWh"}
